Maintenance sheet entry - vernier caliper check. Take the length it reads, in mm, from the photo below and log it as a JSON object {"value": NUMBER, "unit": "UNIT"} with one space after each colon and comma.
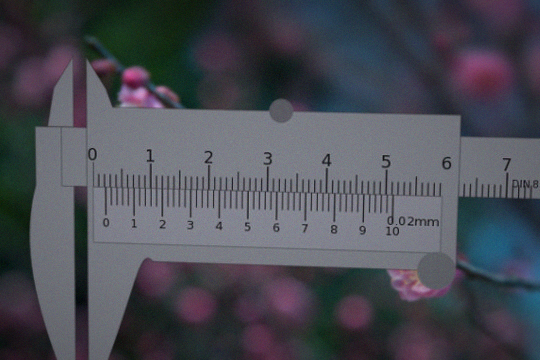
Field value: {"value": 2.2, "unit": "mm"}
